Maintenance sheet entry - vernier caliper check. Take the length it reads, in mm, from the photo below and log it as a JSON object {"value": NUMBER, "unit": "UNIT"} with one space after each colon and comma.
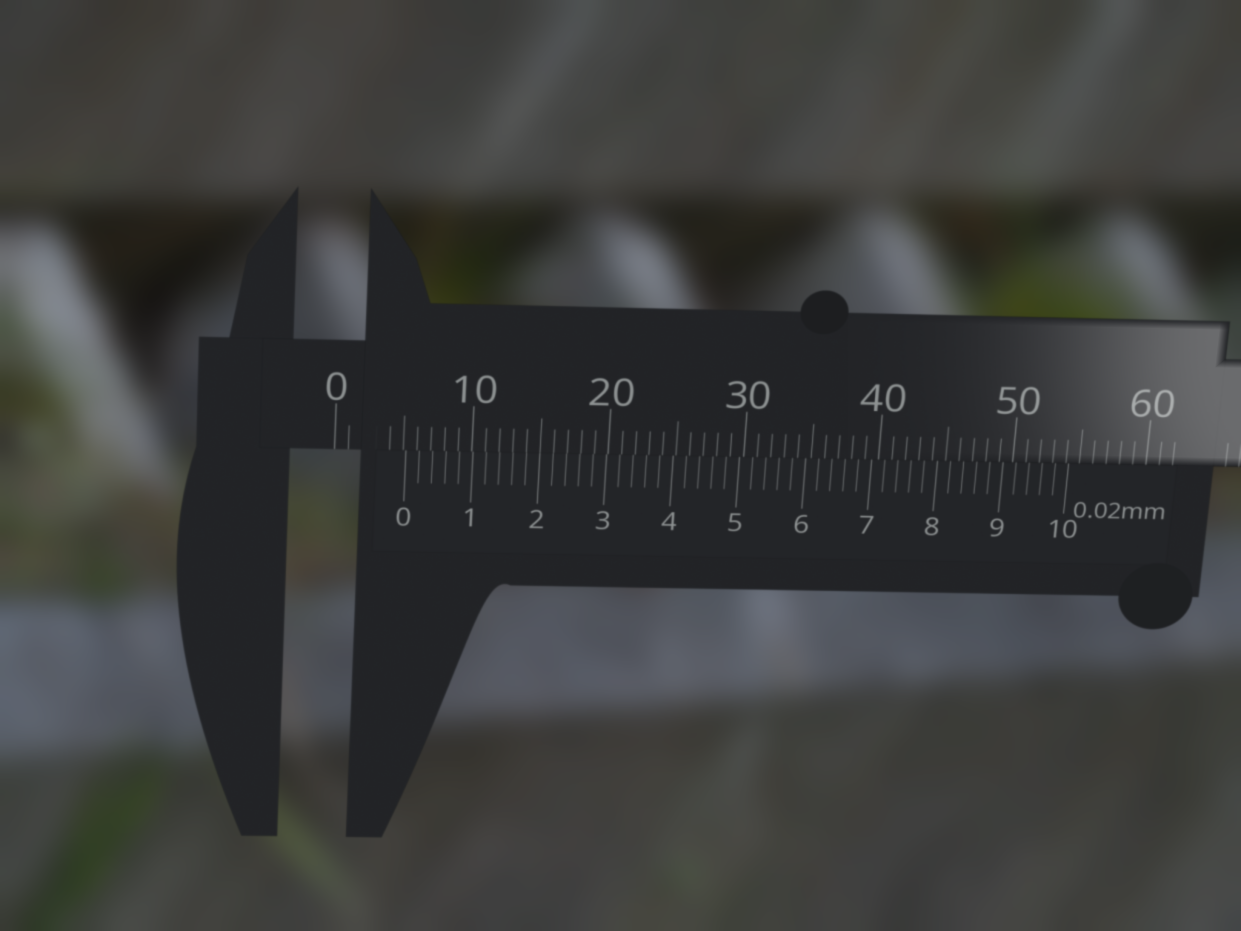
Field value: {"value": 5.2, "unit": "mm"}
